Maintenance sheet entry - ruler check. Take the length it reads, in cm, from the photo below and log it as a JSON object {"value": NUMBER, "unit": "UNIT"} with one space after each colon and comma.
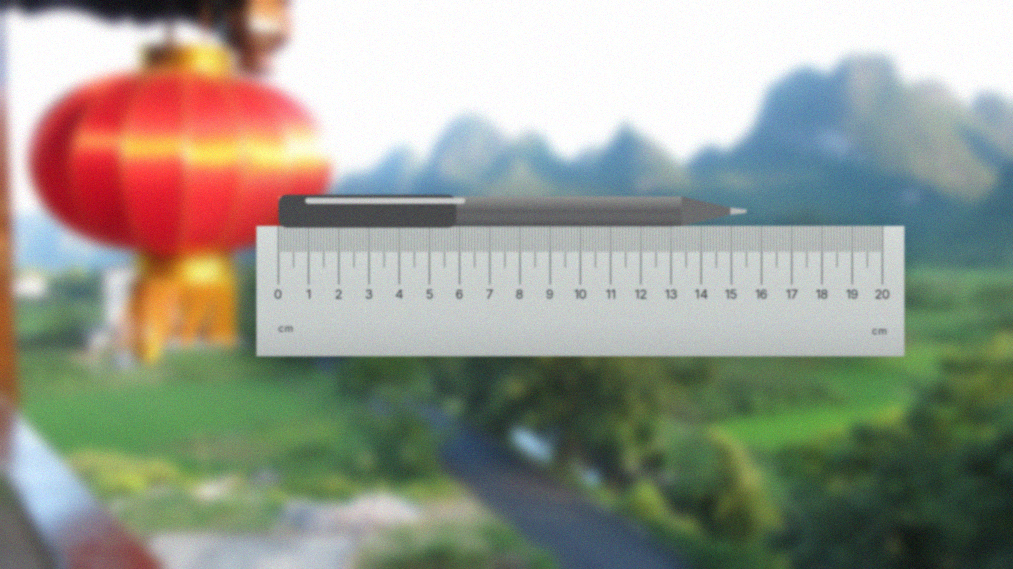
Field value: {"value": 15.5, "unit": "cm"}
